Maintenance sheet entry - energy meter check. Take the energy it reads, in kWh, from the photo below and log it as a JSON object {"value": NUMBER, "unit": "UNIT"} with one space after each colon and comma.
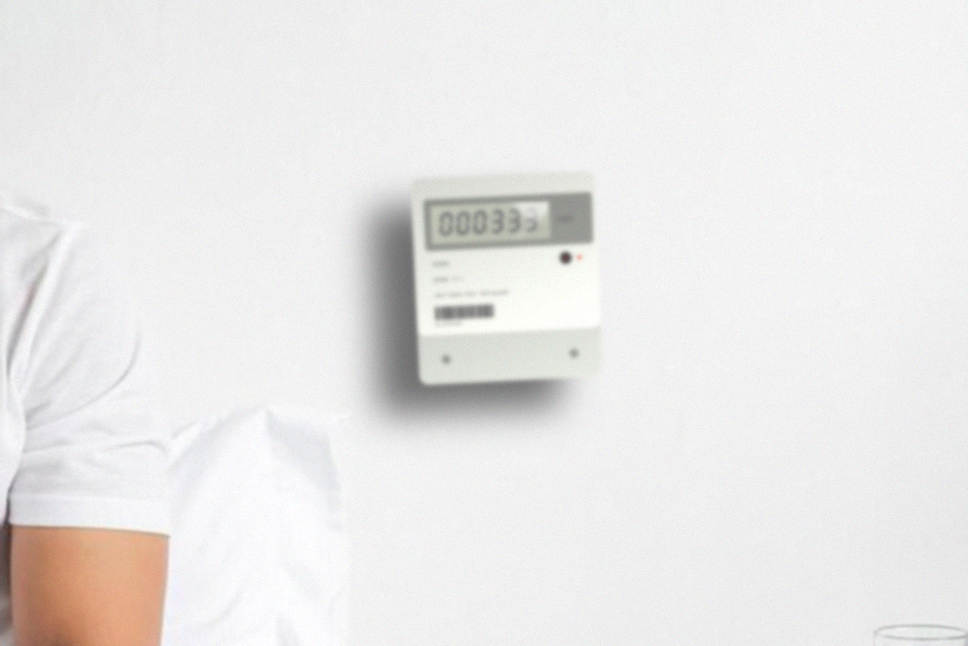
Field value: {"value": 333, "unit": "kWh"}
